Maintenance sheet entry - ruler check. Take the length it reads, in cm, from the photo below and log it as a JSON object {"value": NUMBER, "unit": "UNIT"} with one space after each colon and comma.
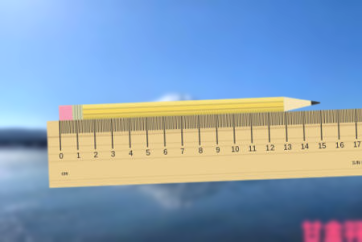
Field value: {"value": 15, "unit": "cm"}
